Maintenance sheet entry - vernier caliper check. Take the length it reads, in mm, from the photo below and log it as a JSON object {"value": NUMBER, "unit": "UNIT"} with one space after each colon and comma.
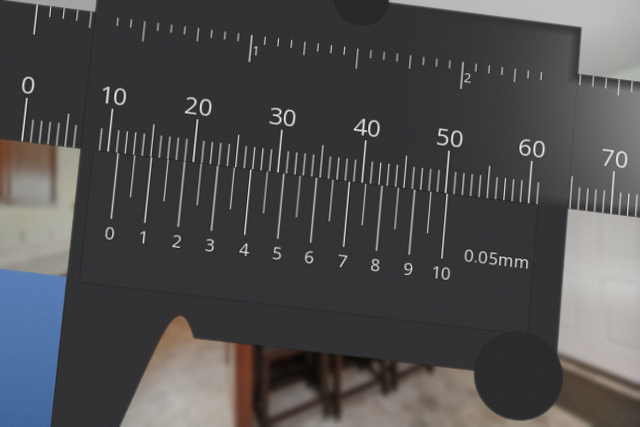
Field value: {"value": 11.2, "unit": "mm"}
